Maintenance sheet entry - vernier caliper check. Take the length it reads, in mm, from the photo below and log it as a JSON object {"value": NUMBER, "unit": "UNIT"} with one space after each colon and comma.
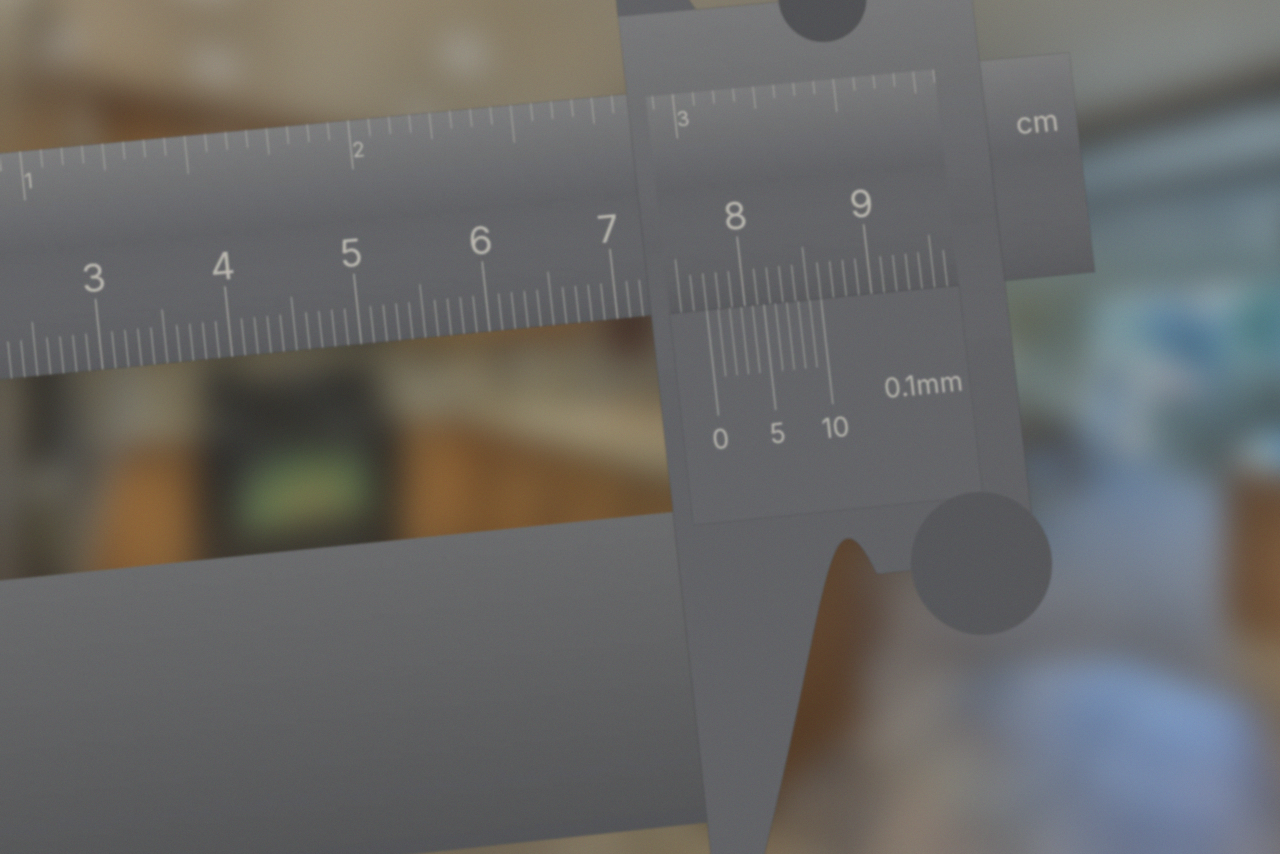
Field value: {"value": 77.0, "unit": "mm"}
